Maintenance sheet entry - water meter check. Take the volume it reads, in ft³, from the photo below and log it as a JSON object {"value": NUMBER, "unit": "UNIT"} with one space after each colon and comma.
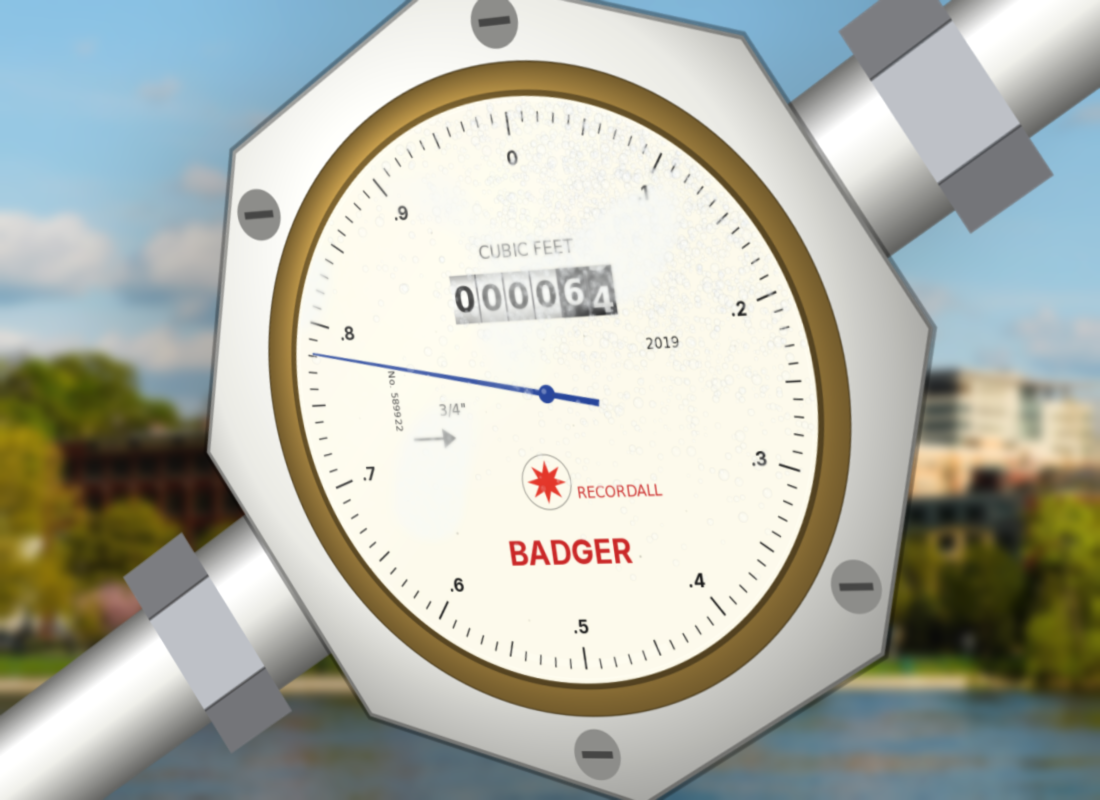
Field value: {"value": 63.78, "unit": "ft³"}
